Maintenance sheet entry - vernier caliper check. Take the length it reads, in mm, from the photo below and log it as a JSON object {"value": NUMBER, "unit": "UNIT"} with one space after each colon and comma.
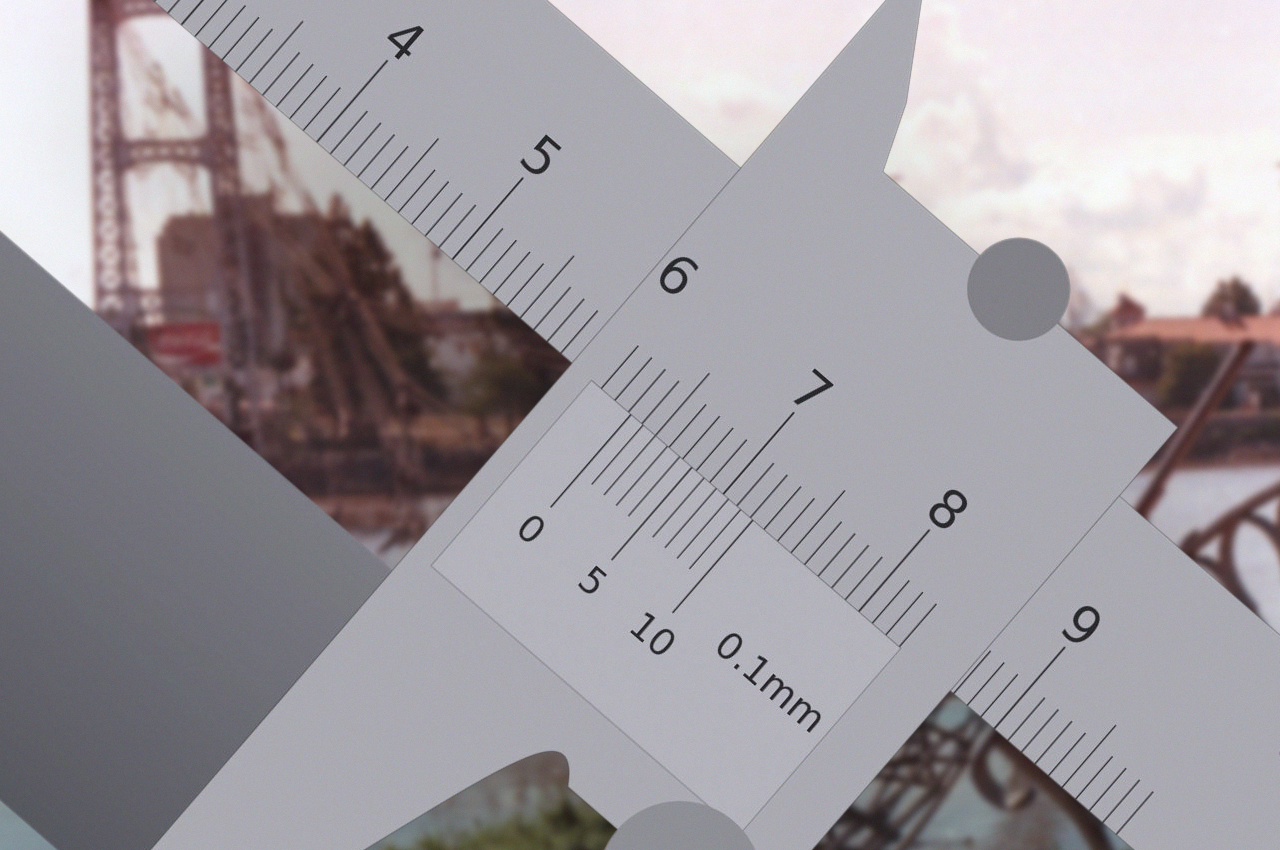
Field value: {"value": 63.2, "unit": "mm"}
